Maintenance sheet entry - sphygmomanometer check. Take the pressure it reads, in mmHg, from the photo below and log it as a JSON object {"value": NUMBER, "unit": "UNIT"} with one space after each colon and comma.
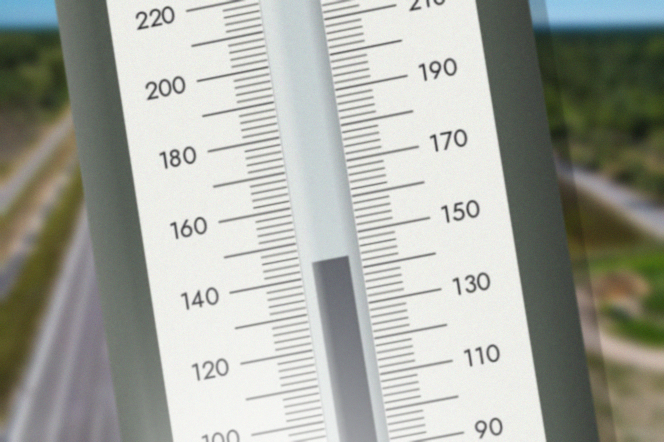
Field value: {"value": 144, "unit": "mmHg"}
